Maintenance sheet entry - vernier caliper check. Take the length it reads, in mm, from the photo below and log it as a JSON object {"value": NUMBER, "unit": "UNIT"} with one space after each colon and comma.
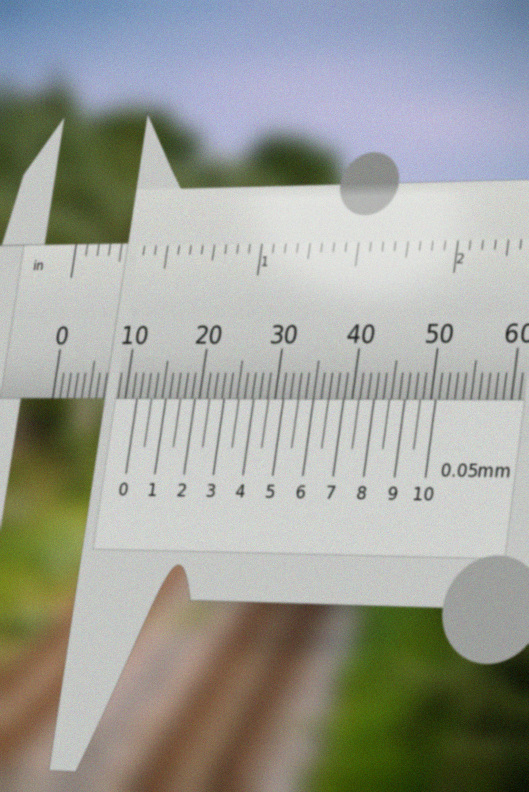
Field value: {"value": 11.6, "unit": "mm"}
